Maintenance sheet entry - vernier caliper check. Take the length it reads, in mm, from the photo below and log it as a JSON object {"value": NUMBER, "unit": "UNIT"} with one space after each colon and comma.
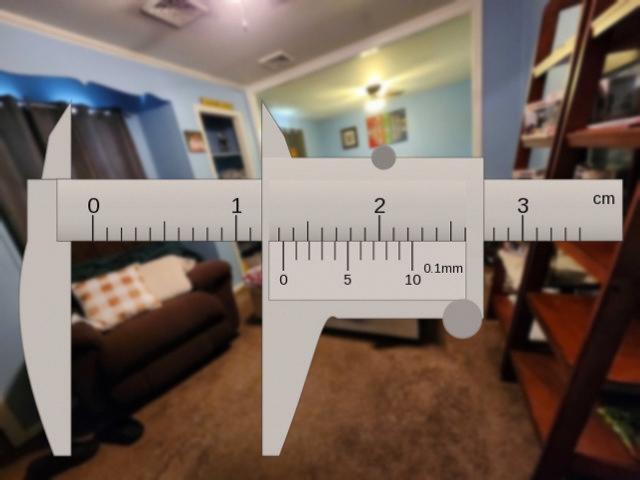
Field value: {"value": 13.3, "unit": "mm"}
